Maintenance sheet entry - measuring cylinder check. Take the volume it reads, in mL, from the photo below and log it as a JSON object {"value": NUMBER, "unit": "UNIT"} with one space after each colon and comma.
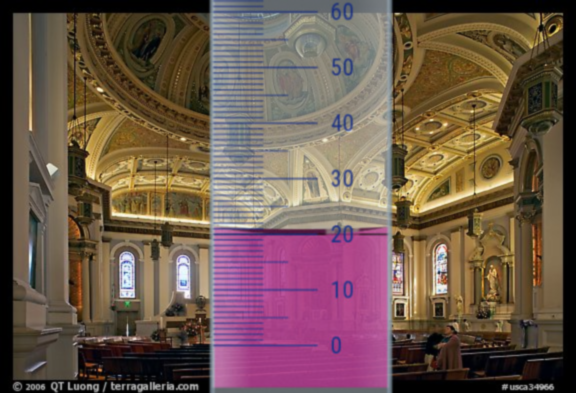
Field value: {"value": 20, "unit": "mL"}
